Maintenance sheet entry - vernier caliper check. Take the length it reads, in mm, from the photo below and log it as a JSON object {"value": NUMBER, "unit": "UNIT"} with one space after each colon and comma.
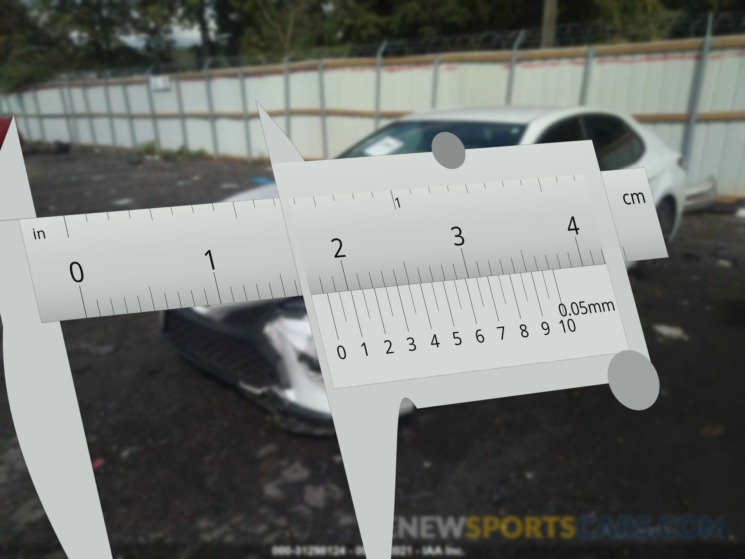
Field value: {"value": 18.3, "unit": "mm"}
